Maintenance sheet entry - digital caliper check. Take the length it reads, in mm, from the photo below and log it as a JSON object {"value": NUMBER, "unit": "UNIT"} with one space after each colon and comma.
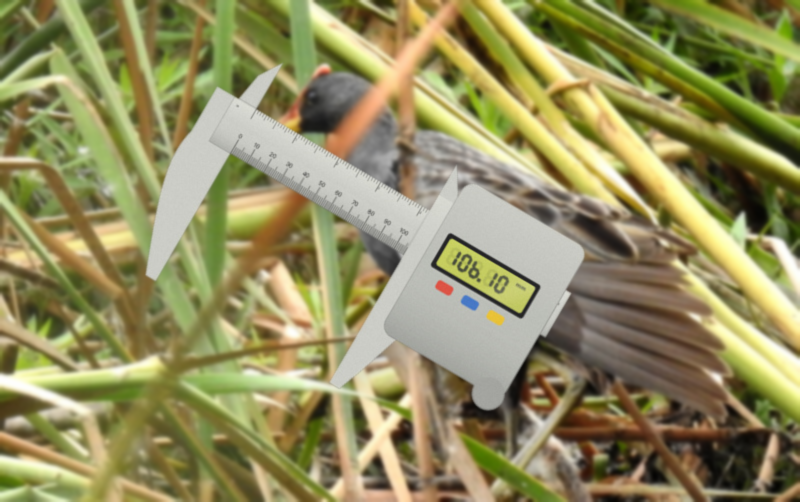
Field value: {"value": 106.10, "unit": "mm"}
